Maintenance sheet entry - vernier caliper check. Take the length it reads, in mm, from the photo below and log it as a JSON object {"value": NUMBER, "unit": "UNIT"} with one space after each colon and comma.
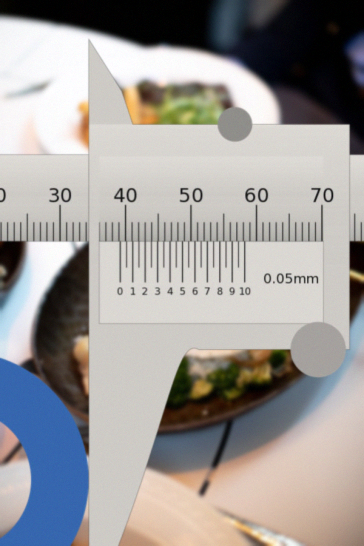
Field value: {"value": 39.2, "unit": "mm"}
